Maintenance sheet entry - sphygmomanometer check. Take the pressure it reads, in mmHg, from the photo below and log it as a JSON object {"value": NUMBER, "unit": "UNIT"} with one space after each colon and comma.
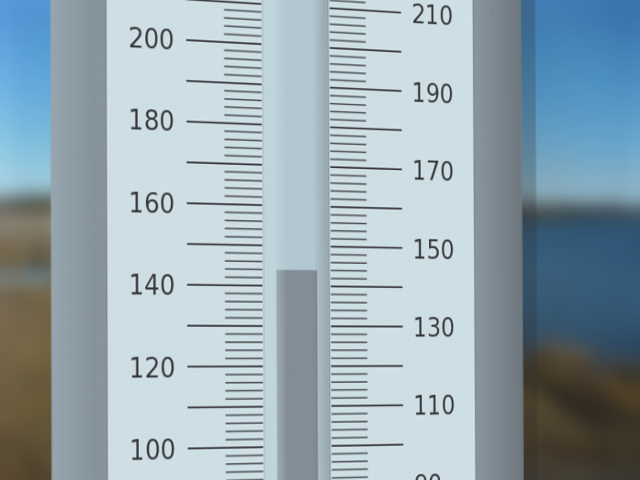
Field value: {"value": 144, "unit": "mmHg"}
